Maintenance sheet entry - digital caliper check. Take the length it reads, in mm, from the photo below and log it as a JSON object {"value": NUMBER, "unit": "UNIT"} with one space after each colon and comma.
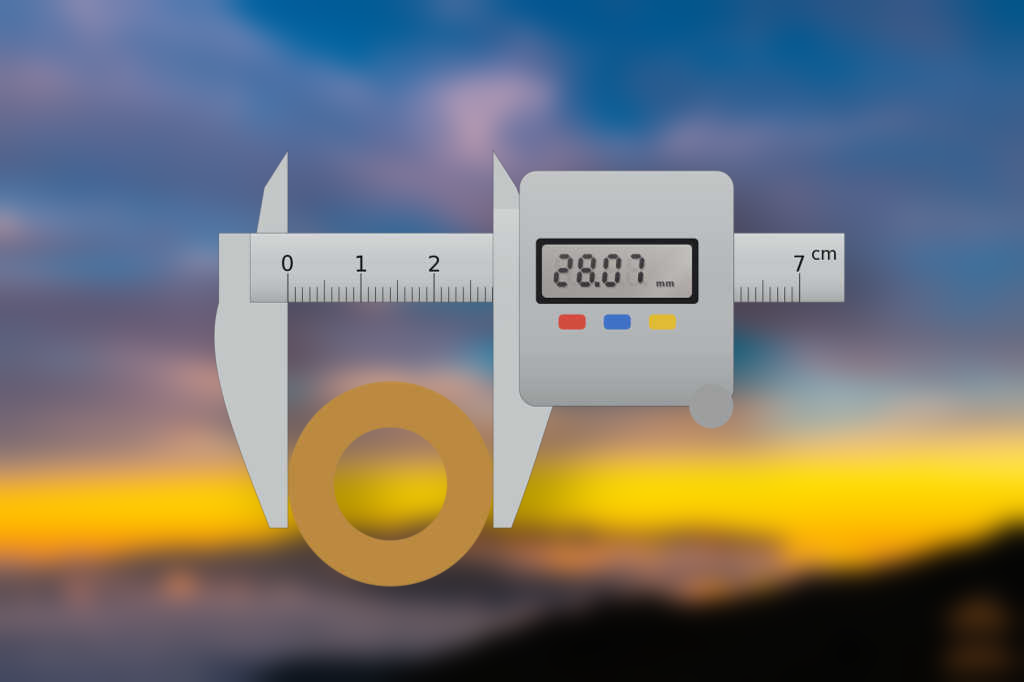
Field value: {"value": 28.07, "unit": "mm"}
